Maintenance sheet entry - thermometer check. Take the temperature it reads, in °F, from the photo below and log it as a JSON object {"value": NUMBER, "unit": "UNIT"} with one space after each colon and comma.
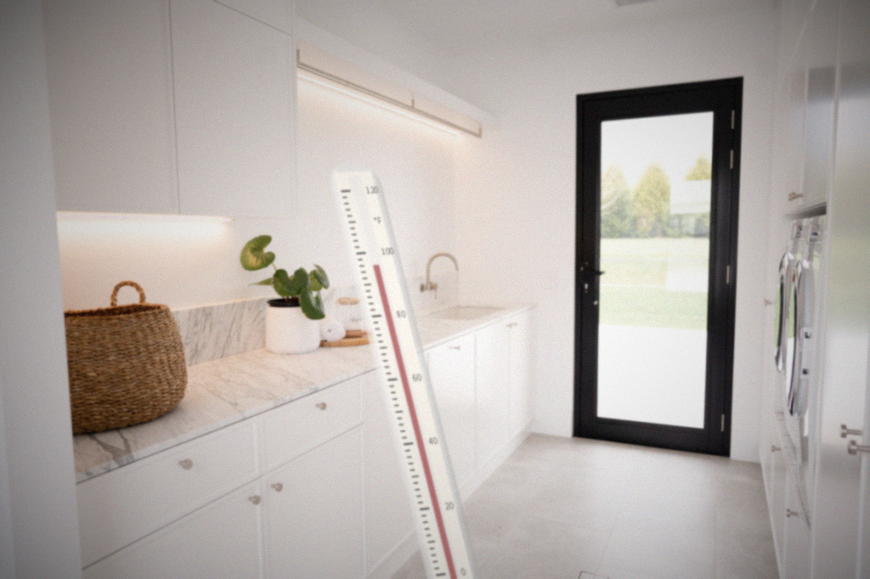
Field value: {"value": 96, "unit": "°F"}
